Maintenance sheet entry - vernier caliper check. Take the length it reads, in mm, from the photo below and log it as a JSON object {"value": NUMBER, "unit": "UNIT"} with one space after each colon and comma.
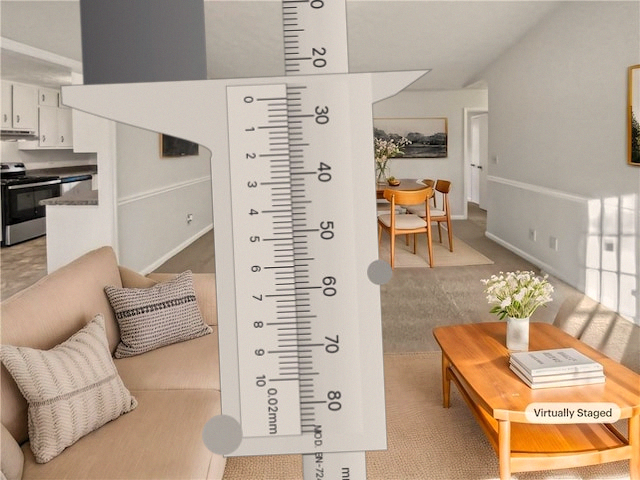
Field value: {"value": 26.8, "unit": "mm"}
